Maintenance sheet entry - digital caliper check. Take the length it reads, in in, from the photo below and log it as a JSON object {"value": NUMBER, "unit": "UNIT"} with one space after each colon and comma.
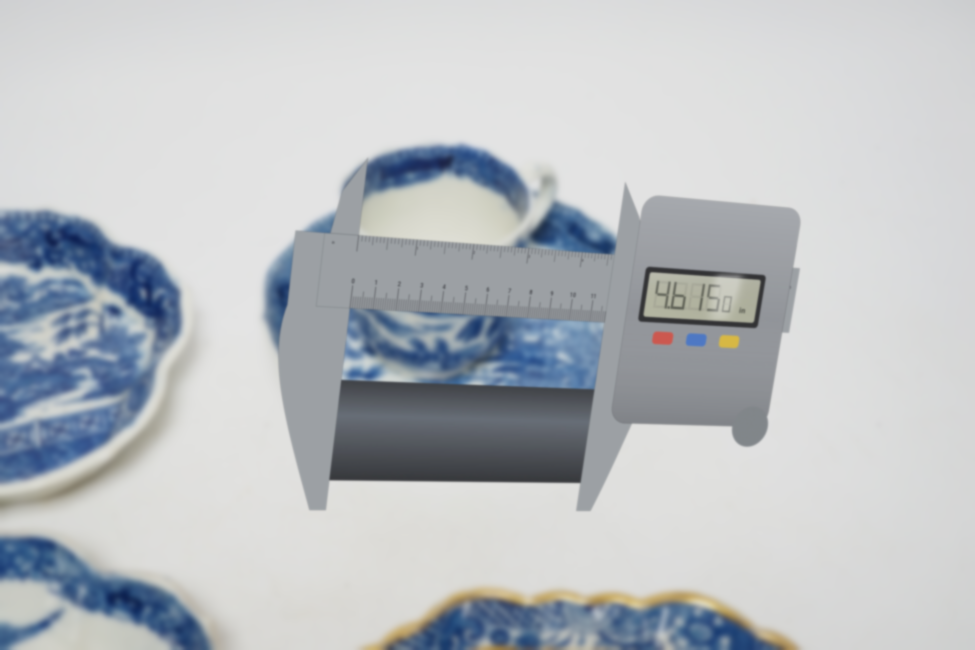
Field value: {"value": 4.6150, "unit": "in"}
